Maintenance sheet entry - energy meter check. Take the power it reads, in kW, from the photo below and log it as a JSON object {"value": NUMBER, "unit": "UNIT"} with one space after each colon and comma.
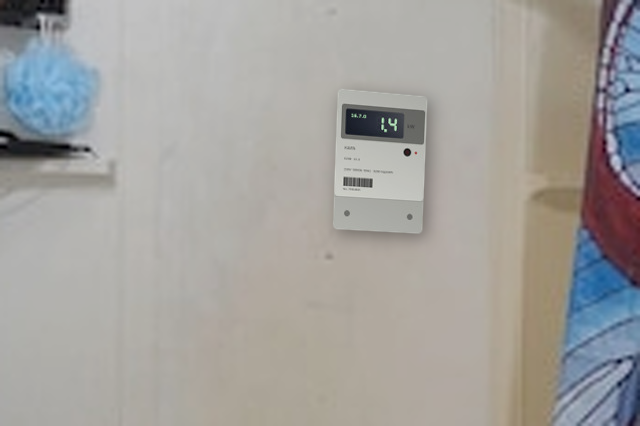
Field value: {"value": 1.4, "unit": "kW"}
